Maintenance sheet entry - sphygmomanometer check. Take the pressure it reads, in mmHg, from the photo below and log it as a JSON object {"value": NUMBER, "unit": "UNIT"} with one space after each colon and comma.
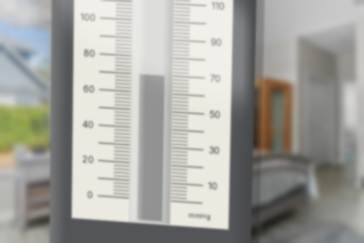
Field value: {"value": 70, "unit": "mmHg"}
